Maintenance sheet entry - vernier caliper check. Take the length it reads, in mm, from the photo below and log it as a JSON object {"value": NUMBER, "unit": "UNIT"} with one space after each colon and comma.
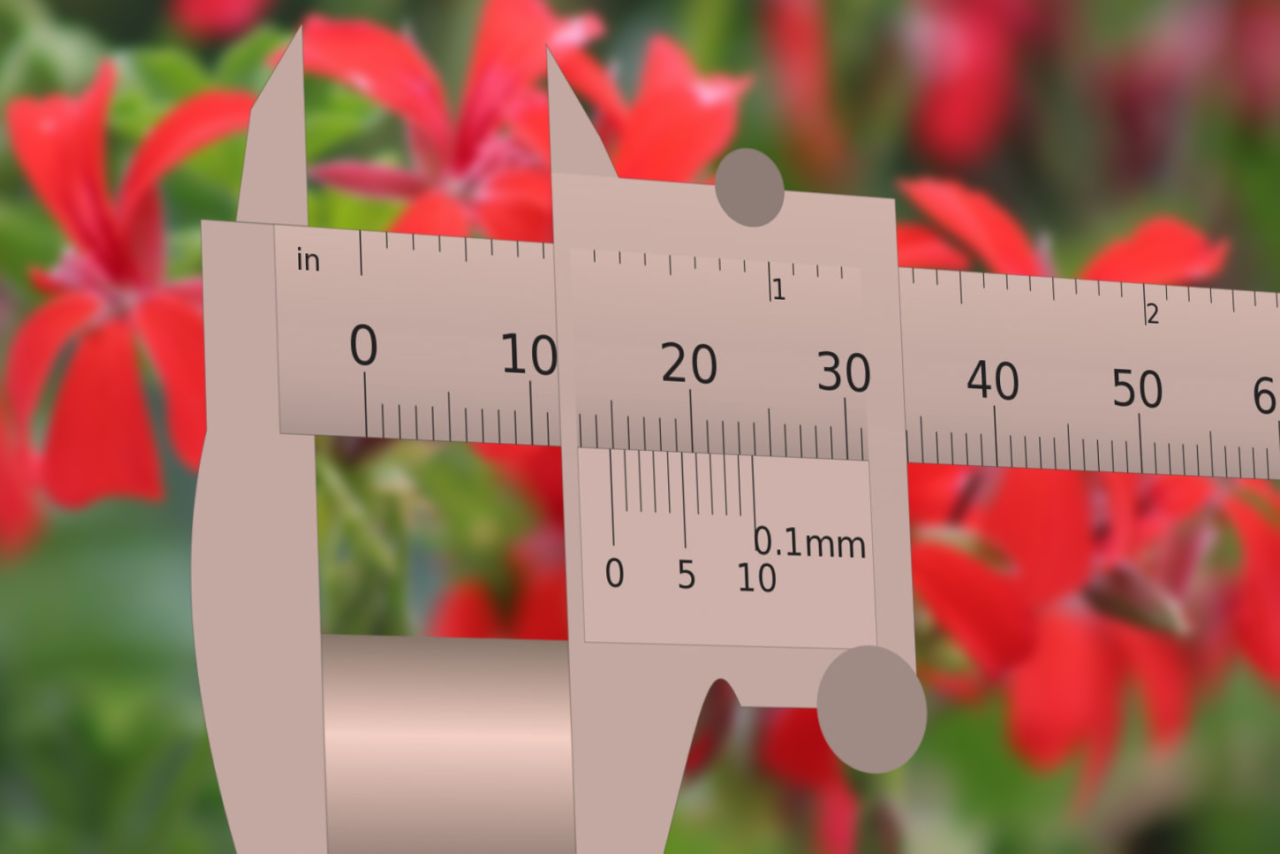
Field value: {"value": 14.8, "unit": "mm"}
